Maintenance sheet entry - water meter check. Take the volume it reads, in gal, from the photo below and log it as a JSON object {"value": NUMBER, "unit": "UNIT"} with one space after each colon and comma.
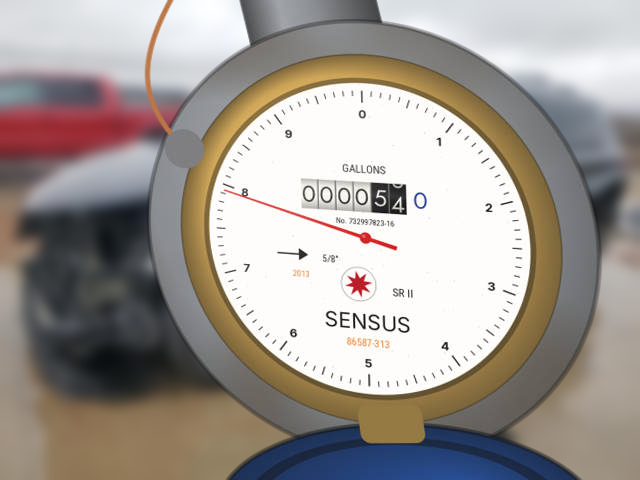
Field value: {"value": 537.9, "unit": "gal"}
